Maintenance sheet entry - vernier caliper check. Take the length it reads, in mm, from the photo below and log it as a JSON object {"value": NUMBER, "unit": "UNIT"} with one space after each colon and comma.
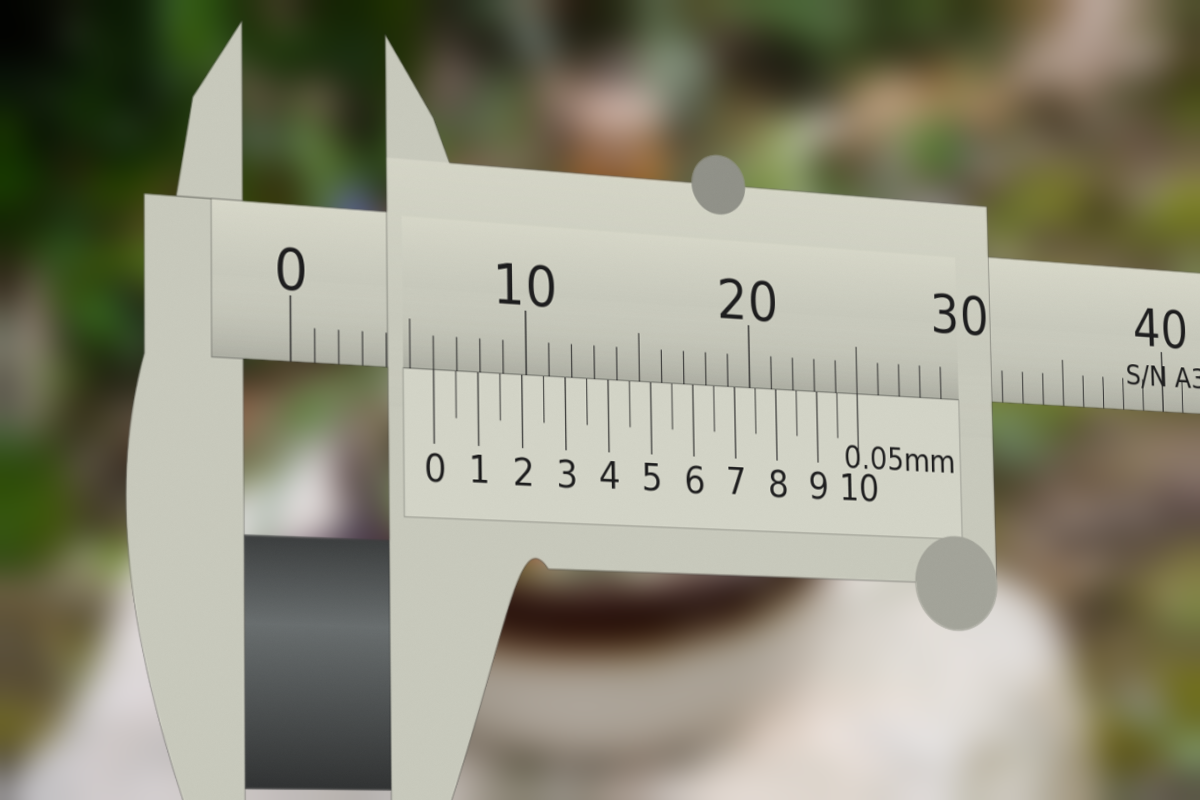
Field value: {"value": 6.0, "unit": "mm"}
